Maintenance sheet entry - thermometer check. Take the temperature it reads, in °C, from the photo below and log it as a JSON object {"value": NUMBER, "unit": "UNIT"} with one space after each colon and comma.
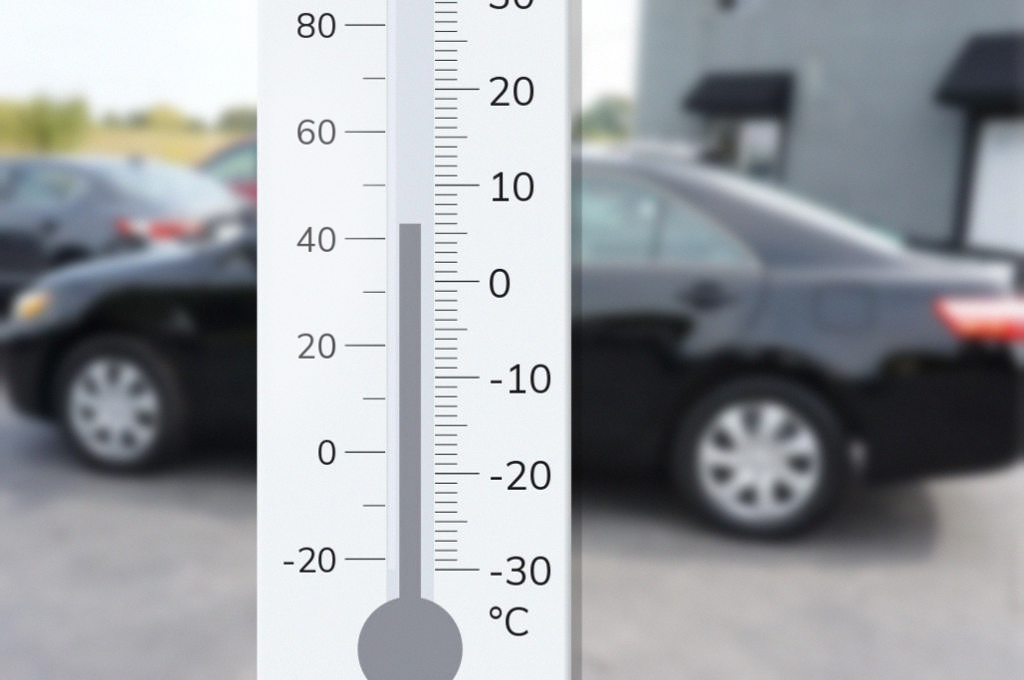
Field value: {"value": 6, "unit": "°C"}
